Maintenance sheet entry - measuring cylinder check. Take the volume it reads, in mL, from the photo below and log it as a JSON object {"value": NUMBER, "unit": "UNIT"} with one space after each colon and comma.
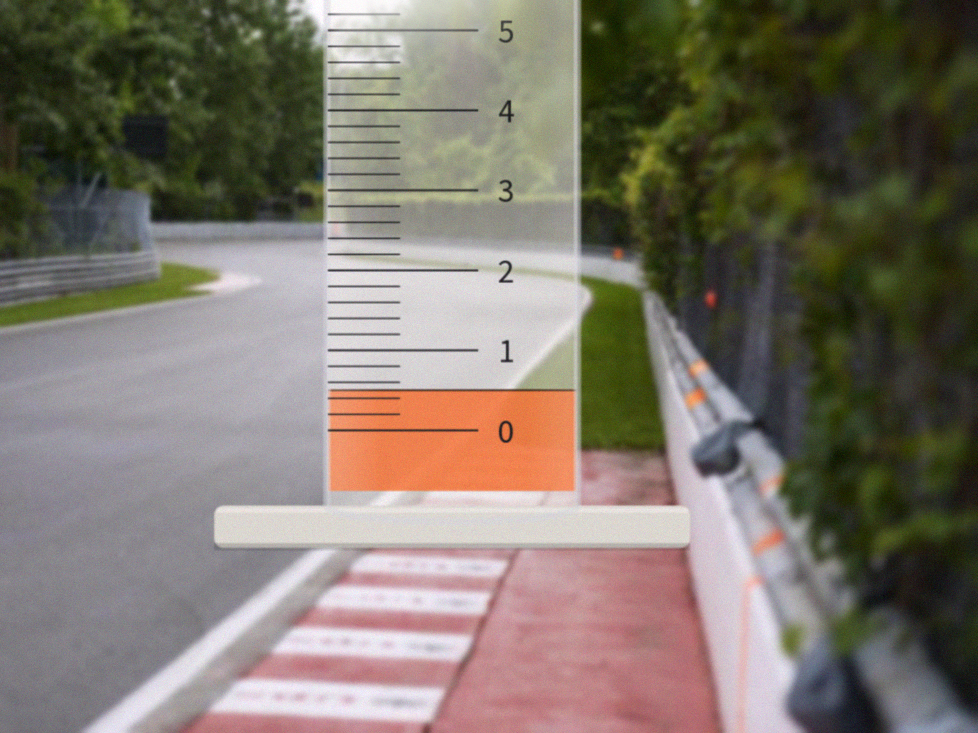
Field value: {"value": 0.5, "unit": "mL"}
